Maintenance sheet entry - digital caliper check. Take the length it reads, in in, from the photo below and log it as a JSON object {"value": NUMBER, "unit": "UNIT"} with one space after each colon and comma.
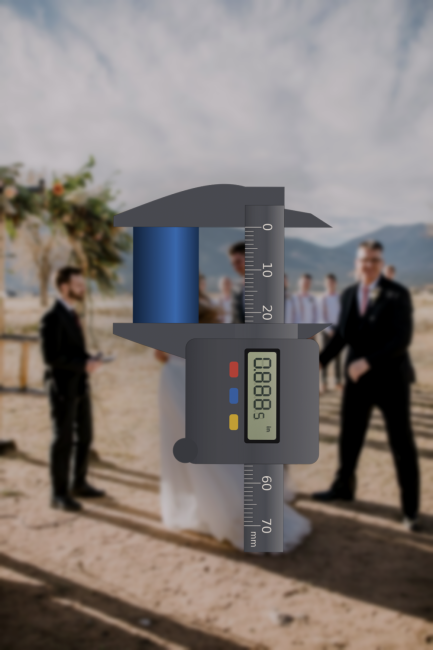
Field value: {"value": 0.8885, "unit": "in"}
